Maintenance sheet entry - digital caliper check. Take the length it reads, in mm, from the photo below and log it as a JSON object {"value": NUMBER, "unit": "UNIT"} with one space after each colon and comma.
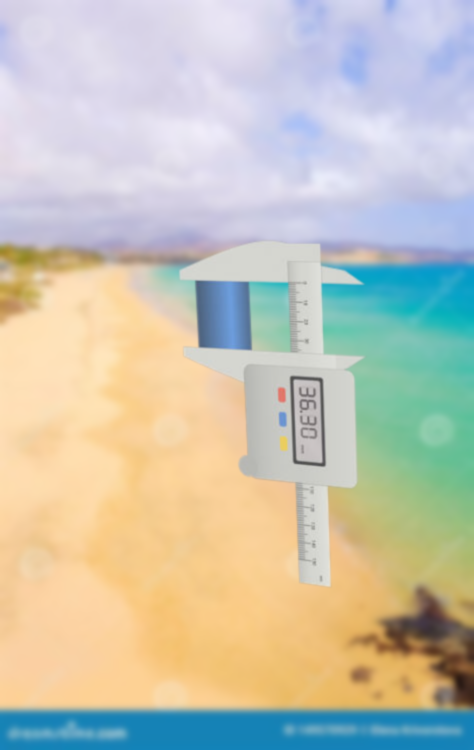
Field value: {"value": 36.30, "unit": "mm"}
